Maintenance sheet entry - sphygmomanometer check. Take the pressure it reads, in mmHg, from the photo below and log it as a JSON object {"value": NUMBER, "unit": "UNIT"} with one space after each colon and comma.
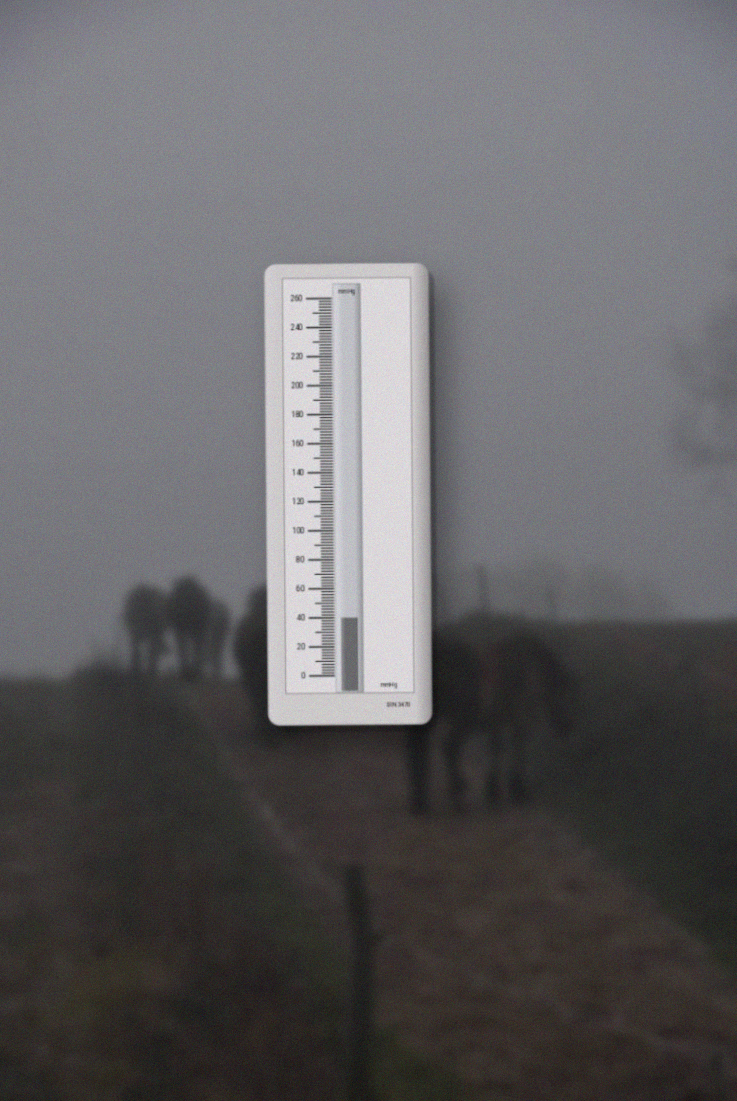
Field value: {"value": 40, "unit": "mmHg"}
